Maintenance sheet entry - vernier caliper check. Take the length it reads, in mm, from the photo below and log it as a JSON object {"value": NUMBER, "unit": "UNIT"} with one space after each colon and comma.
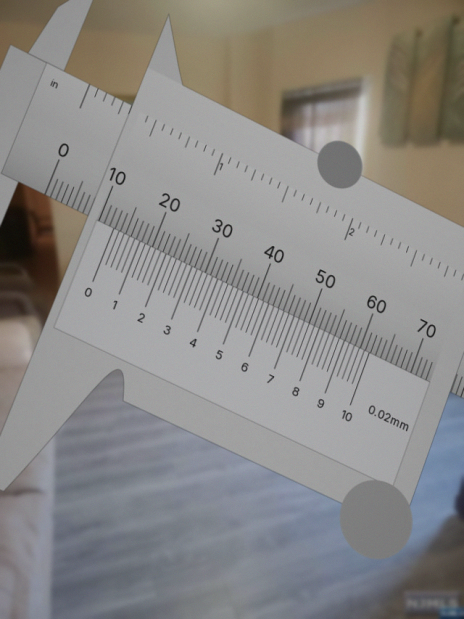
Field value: {"value": 12.8, "unit": "mm"}
